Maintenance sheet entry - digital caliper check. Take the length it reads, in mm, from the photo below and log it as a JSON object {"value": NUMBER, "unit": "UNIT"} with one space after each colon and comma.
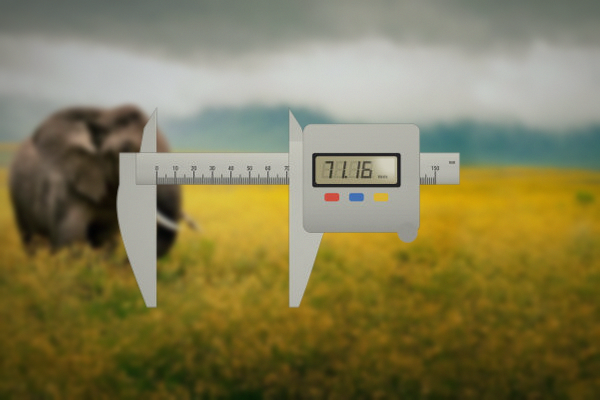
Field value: {"value": 71.16, "unit": "mm"}
